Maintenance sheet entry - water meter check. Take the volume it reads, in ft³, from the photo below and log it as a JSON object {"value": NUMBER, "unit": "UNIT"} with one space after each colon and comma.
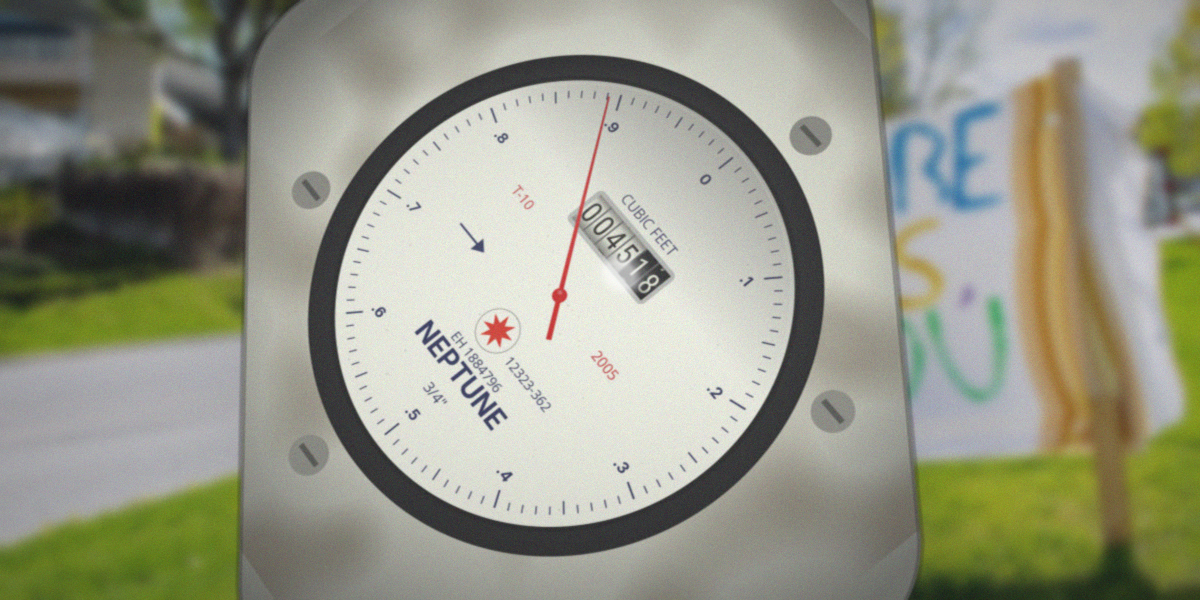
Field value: {"value": 4517.89, "unit": "ft³"}
